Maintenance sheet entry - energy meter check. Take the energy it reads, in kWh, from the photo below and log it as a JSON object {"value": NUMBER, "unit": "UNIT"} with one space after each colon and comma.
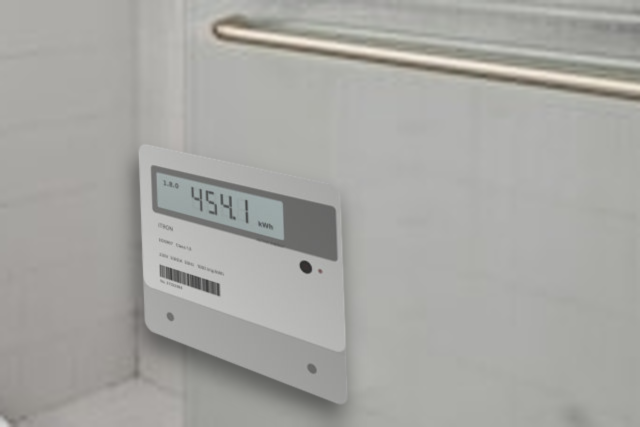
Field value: {"value": 454.1, "unit": "kWh"}
